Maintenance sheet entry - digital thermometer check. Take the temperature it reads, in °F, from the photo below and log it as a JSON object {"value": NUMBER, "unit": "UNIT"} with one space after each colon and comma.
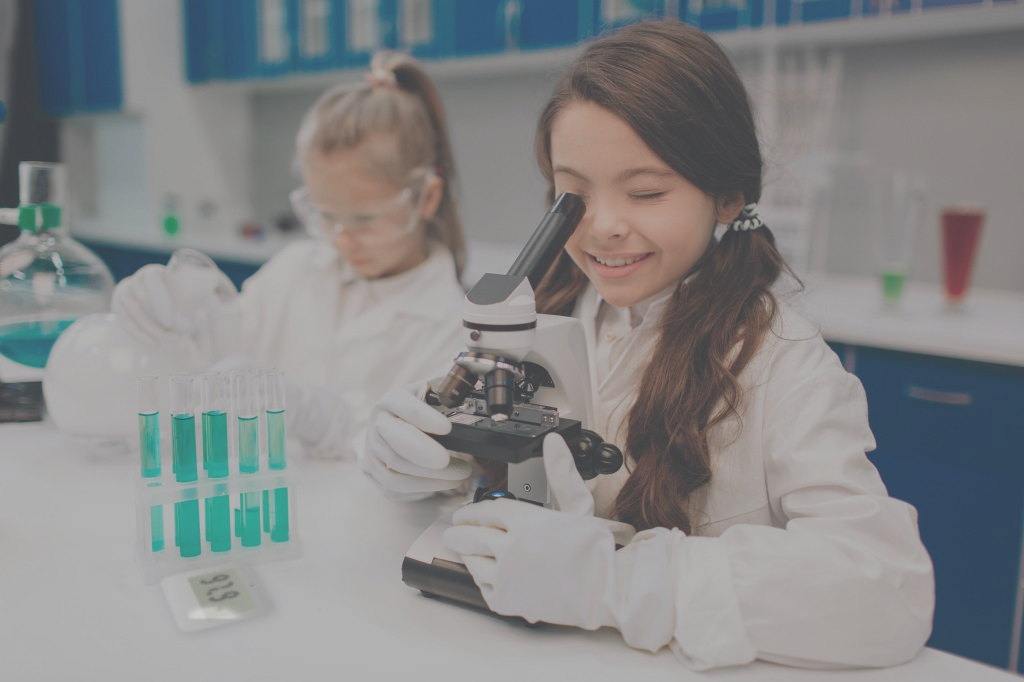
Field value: {"value": 97.9, "unit": "°F"}
